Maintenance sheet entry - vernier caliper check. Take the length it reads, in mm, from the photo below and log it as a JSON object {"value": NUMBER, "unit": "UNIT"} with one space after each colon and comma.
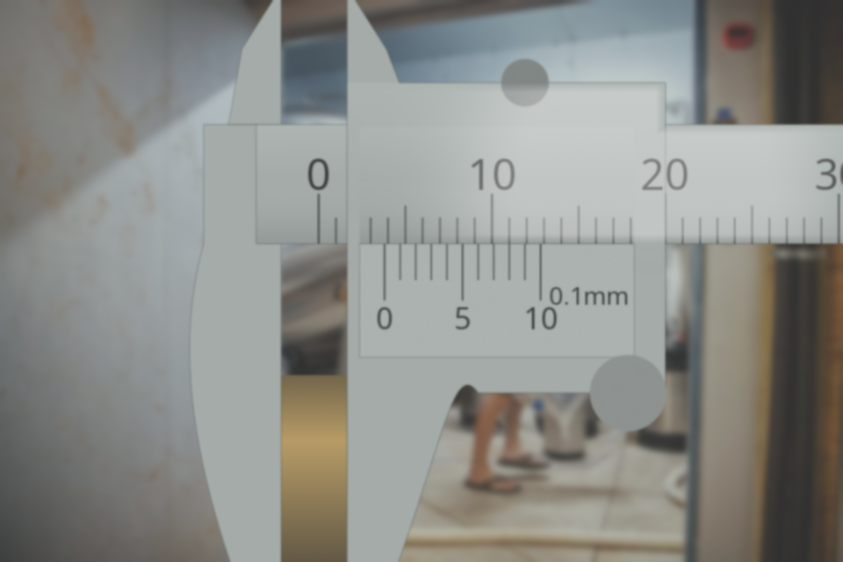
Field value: {"value": 3.8, "unit": "mm"}
